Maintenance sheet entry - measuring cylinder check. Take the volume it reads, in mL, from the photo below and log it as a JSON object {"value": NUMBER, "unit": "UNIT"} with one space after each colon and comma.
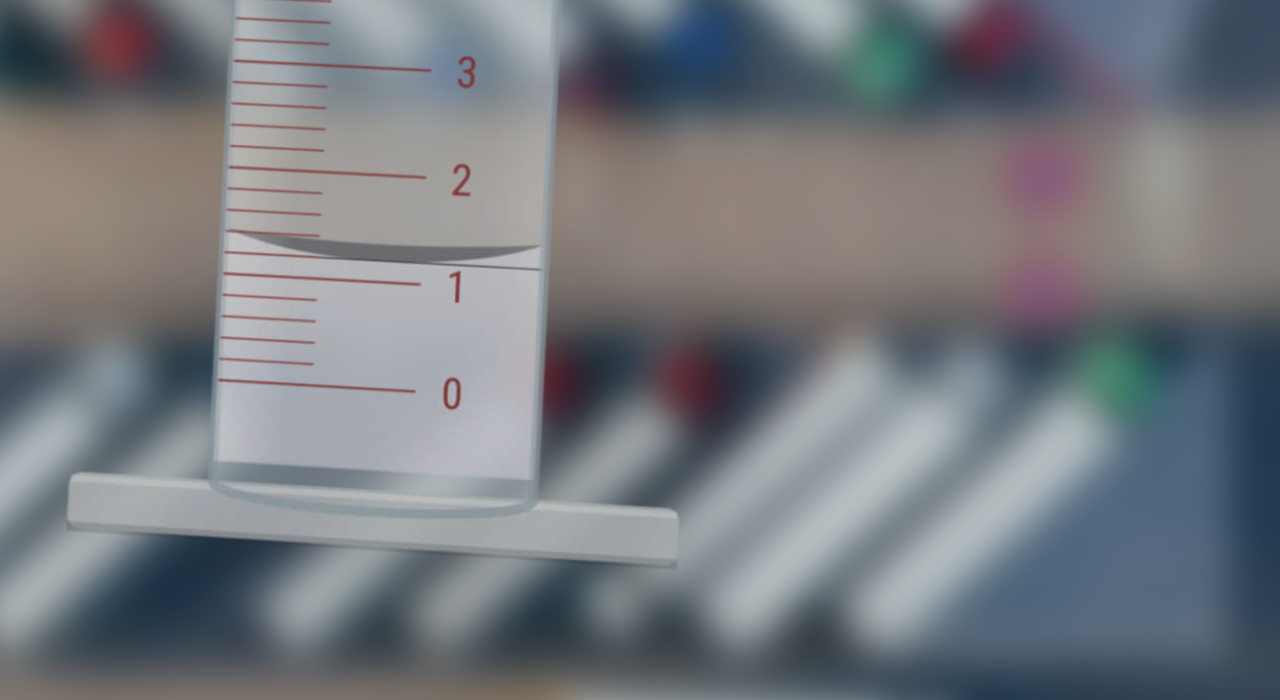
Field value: {"value": 1.2, "unit": "mL"}
